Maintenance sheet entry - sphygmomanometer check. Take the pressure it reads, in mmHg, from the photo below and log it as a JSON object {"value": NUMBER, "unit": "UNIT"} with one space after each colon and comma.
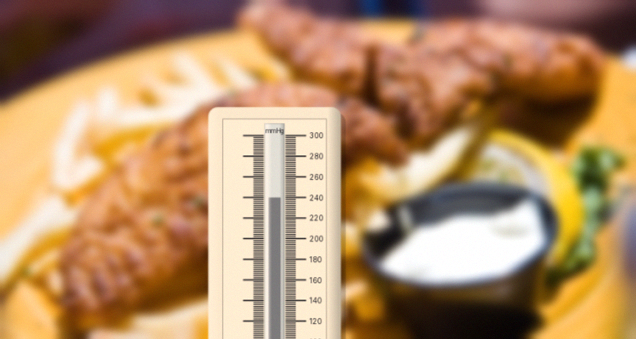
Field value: {"value": 240, "unit": "mmHg"}
